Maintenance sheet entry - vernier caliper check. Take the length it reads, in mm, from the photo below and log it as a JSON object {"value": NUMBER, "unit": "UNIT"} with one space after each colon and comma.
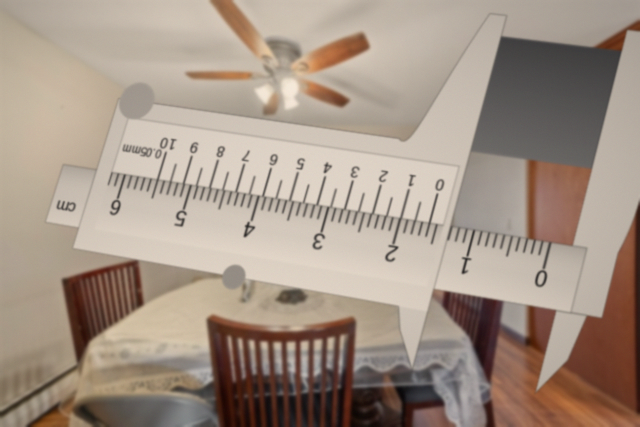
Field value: {"value": 16.0, "unit": "mm"}
